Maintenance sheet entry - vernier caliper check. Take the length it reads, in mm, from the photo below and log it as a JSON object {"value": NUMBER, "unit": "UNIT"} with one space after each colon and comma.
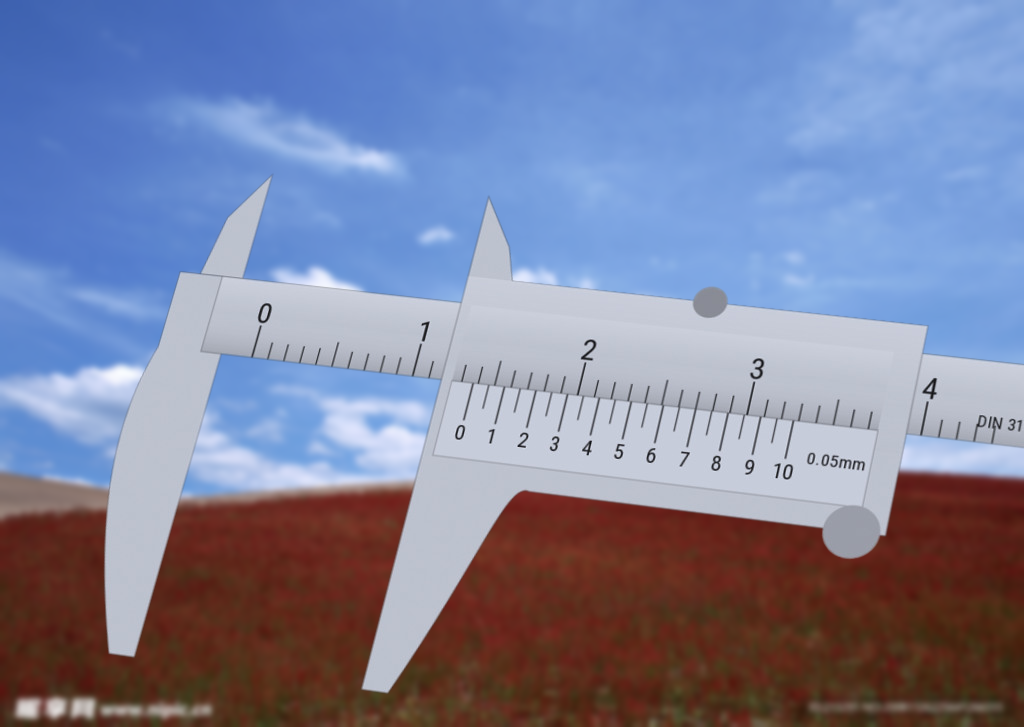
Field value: {"value": 13.7, "unit": "mm"}
